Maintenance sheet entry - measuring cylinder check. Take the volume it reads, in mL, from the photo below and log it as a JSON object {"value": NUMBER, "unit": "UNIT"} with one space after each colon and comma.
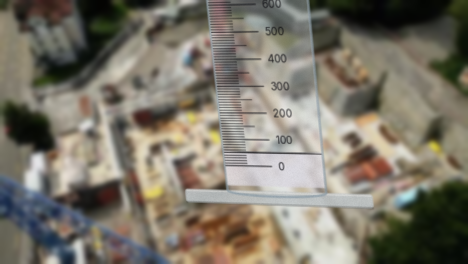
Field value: {"value": 50, "unit": "mL"}
